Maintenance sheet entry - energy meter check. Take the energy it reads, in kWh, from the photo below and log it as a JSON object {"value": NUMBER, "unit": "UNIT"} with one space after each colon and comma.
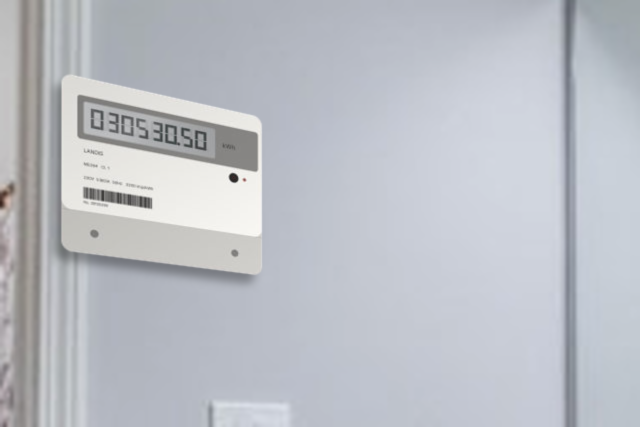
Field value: {"value": 30530.50, "unit": "kWh"}
